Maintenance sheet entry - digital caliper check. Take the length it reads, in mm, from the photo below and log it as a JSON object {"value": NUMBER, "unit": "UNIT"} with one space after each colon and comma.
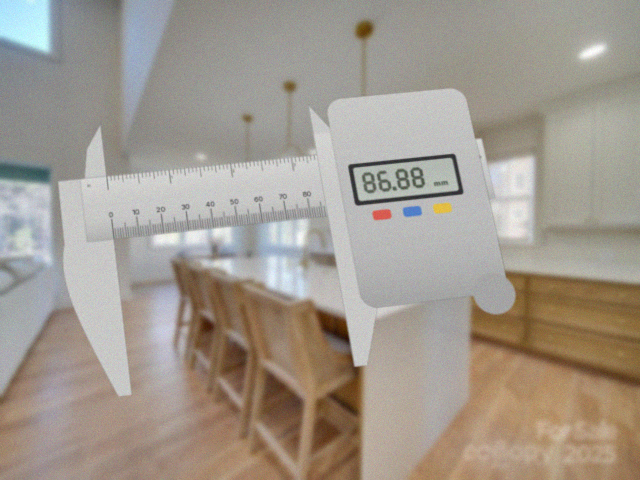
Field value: {"value": 86.88, "unit": "mm"}
